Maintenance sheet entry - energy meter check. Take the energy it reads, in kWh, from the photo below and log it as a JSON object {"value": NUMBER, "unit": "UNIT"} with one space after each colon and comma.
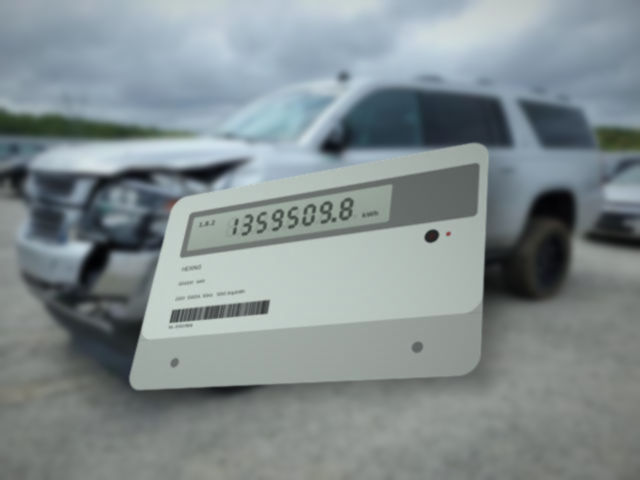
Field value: {"value": 1359509.8, "unit": "kWh"}
